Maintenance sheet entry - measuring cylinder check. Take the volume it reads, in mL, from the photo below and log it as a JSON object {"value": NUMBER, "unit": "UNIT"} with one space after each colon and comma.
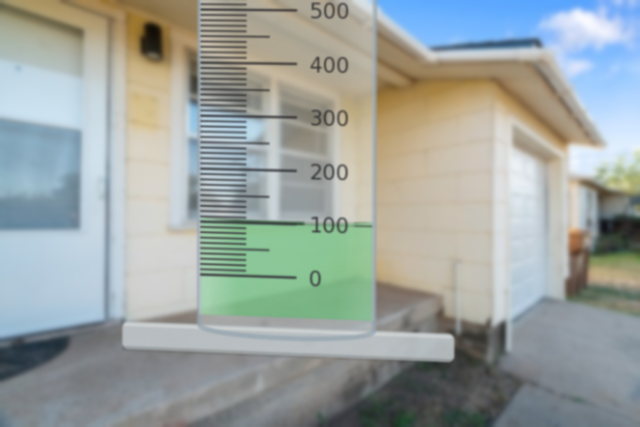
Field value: {"value": 100, "unit": "mL"}
